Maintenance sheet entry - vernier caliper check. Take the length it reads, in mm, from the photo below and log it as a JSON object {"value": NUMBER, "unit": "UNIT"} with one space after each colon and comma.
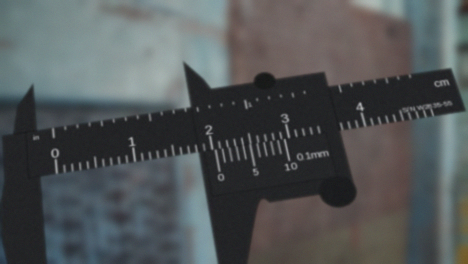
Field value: {"value": 20.4, "unit": "mm"}
